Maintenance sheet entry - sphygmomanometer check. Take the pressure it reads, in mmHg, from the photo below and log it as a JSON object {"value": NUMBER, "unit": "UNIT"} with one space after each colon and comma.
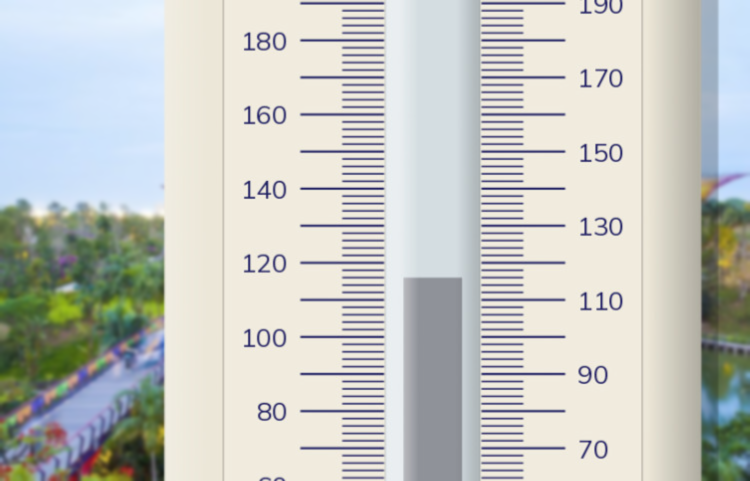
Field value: {"value": 116, "unit": "mmHg"}
